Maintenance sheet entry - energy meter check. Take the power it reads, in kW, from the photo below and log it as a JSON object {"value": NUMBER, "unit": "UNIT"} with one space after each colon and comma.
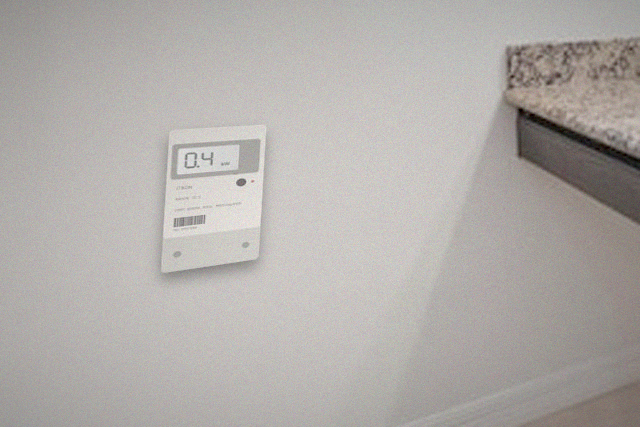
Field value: {"value": 0.4, "unit": "kW"}
